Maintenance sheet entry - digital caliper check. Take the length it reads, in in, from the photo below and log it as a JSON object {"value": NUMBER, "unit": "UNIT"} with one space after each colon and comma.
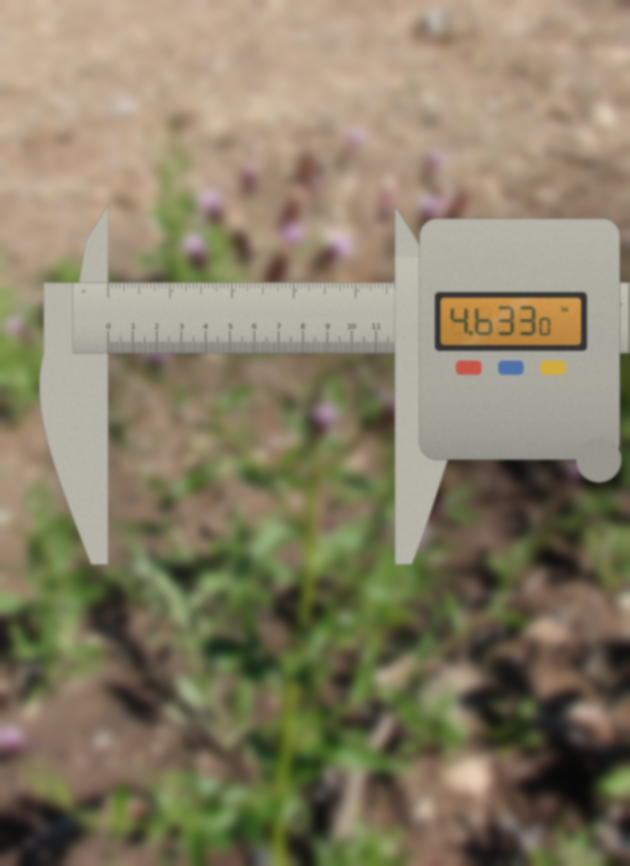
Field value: {"value": 4.6330, "unit": "in"}
